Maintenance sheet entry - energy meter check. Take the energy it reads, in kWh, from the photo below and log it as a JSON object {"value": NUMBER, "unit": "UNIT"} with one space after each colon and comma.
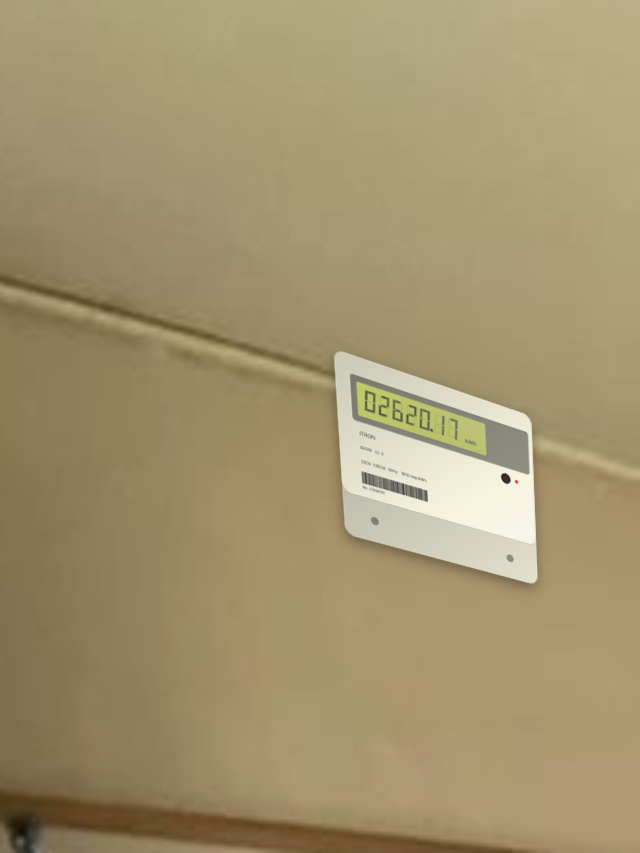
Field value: {"value": 2620.17, "unit": "kWh"}
